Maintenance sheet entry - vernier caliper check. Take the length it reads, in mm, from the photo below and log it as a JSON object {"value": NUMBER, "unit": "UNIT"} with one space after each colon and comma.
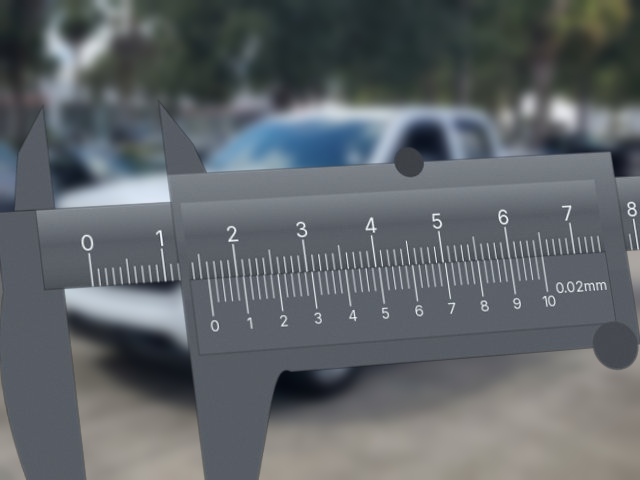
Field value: {"value": 16.0, "unit": "mm"}
